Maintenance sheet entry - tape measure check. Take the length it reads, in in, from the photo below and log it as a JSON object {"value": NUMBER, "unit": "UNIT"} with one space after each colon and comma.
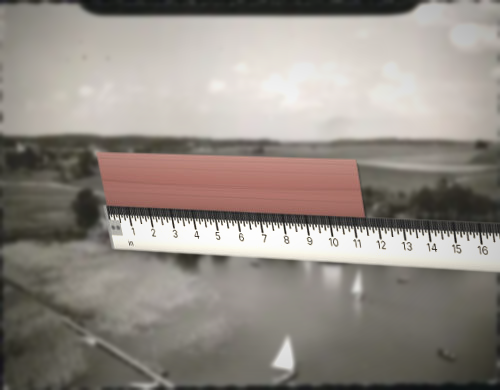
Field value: {"value": 11.5, "unit": "in"}
